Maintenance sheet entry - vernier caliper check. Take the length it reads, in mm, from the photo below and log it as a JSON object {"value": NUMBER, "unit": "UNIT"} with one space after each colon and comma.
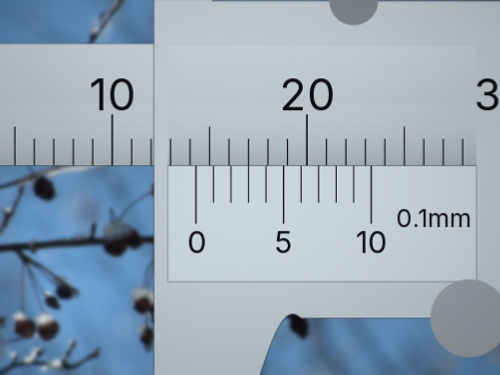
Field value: {"value": 14.3, "unit": "mm"}
